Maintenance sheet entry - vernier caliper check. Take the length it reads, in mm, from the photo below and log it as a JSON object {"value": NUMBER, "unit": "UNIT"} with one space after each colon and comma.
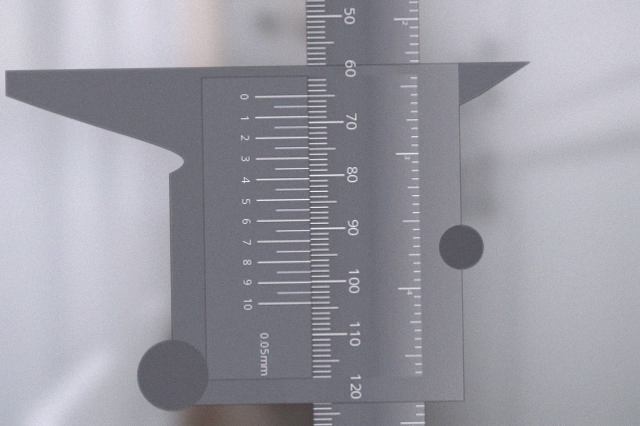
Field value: {"value": 65.0, "unit": "mm"}
